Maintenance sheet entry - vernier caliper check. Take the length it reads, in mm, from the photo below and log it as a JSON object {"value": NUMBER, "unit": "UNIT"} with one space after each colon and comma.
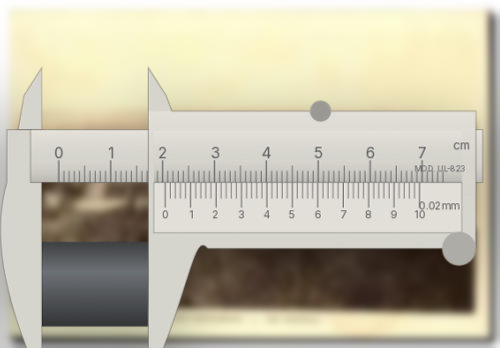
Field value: {"value": 20.5, "unit": "mm"}
